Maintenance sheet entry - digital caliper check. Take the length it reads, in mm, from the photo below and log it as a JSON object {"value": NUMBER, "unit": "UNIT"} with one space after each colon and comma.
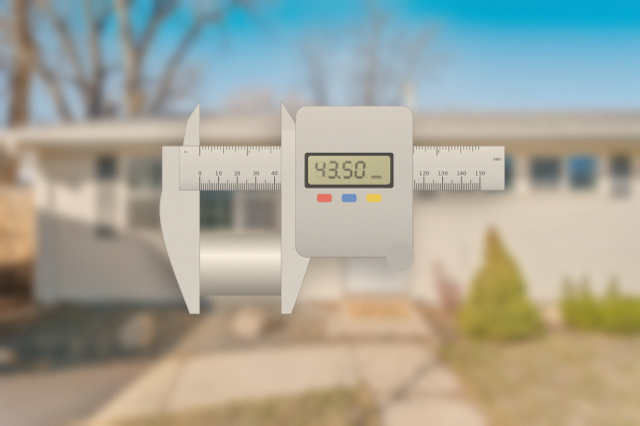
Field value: {"value": 43.50, "unit": "mm"}
